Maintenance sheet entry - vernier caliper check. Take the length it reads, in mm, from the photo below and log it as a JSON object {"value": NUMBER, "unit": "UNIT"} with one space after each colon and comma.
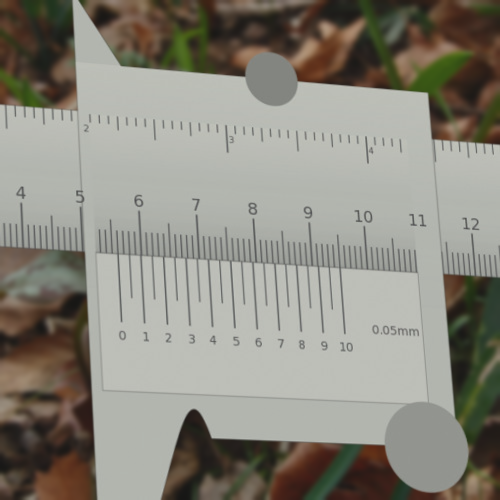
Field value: {"value": 56.0, "unit": "mm"}
